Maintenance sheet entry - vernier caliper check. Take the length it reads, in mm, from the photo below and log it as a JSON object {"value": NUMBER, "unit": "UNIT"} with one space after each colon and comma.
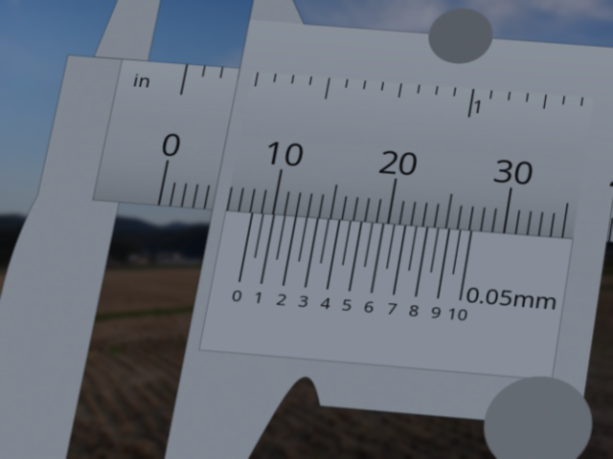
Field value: {"value": 8.2, "unit": "mm"}
